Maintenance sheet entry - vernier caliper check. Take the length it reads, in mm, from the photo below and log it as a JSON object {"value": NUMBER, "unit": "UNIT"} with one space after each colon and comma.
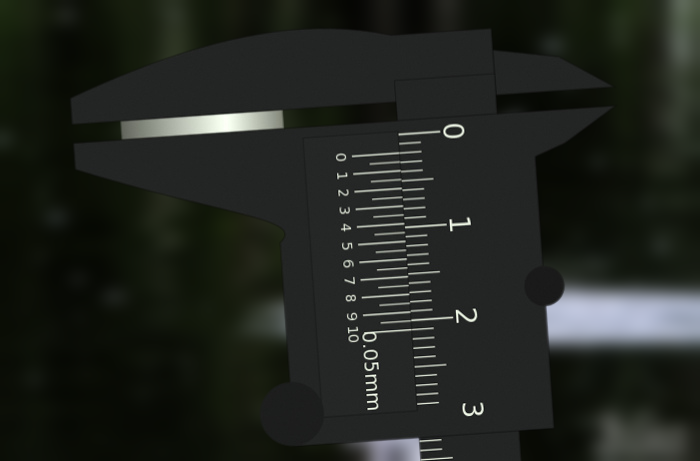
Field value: {"value": 2.0, "unit": "mm"}
